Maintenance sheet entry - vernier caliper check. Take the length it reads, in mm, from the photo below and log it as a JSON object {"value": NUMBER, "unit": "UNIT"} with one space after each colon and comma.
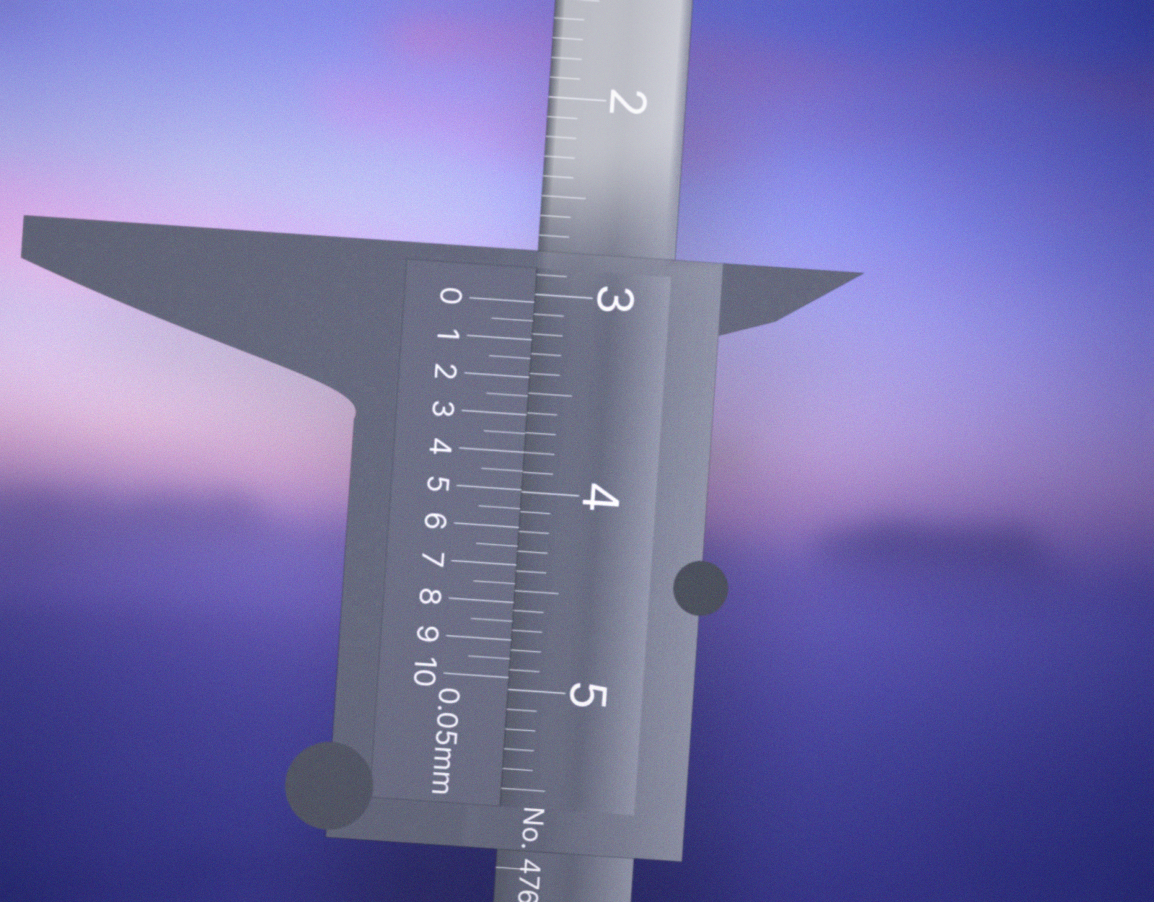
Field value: {"value": 30.4, "unit": "mm"}
